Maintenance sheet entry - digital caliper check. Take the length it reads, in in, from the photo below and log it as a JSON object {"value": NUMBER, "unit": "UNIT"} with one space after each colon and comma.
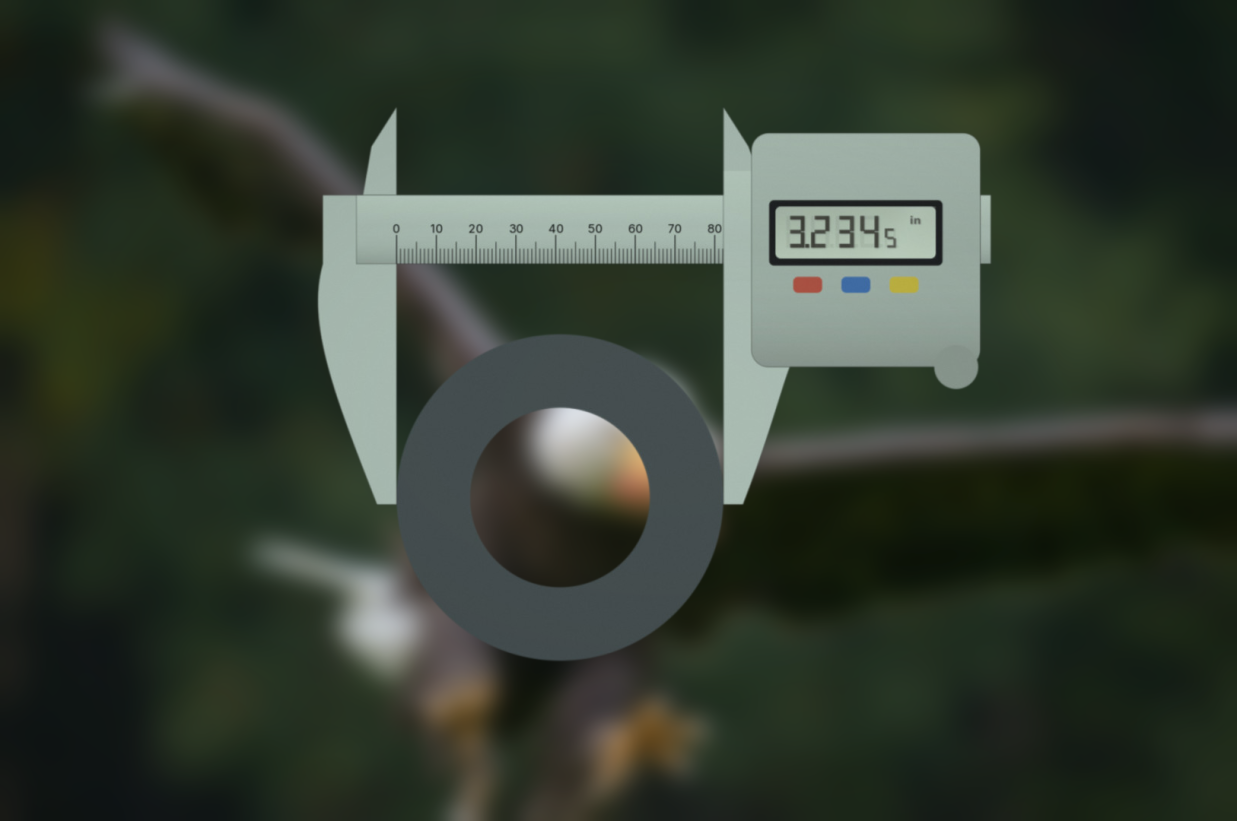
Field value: {"value": 3.2345, "unit": "in"}
